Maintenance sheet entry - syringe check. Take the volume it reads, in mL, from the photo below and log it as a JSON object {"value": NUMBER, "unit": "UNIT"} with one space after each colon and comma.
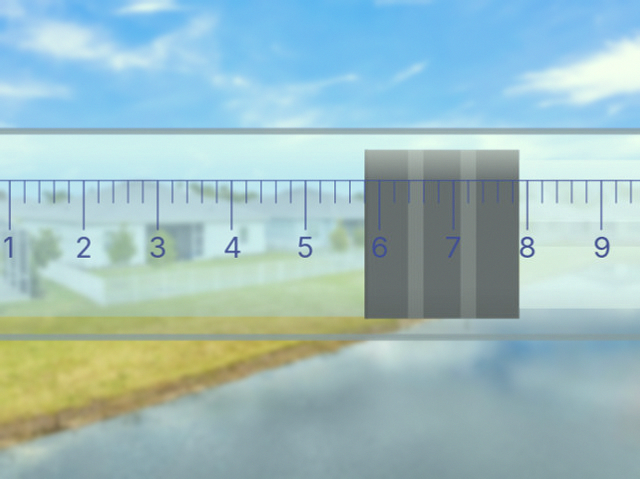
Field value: {"value": 5.8, "unit": "mL"}
